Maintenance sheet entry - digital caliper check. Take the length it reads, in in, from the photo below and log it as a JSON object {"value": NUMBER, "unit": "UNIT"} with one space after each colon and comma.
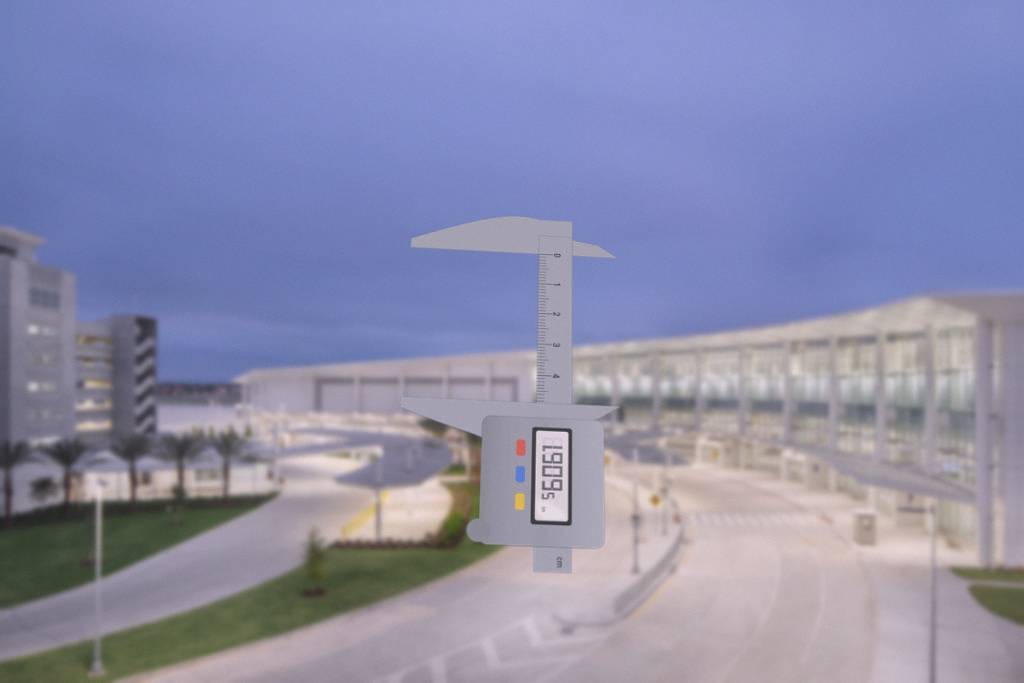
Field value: {"value": 1.9095, "unit": "in"}
